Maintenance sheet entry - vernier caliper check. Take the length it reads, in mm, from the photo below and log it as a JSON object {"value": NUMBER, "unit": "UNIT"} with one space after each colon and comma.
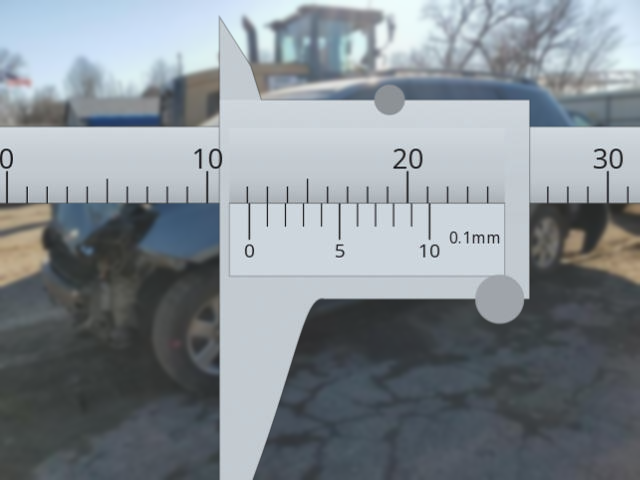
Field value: {"value": 12.1, "unit": "mm"}
